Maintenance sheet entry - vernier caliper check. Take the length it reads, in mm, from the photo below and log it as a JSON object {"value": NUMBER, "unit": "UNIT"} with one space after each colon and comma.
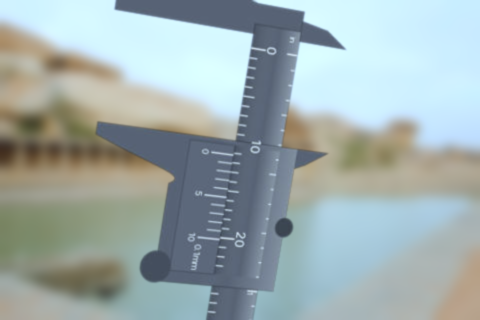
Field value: {"value": 11.2, "unit": "mm"}
